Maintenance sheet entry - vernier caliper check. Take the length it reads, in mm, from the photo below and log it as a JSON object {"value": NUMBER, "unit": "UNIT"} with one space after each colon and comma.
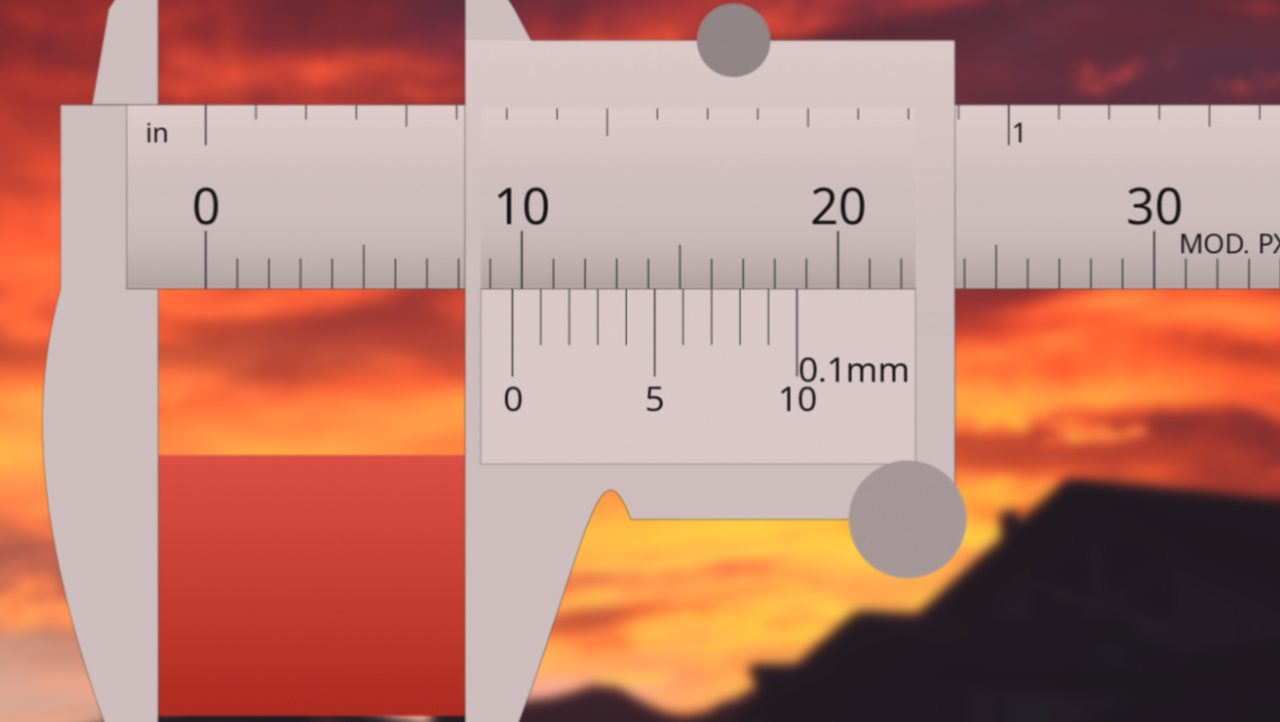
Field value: {"value": 9.7, "unit": "mm"}
